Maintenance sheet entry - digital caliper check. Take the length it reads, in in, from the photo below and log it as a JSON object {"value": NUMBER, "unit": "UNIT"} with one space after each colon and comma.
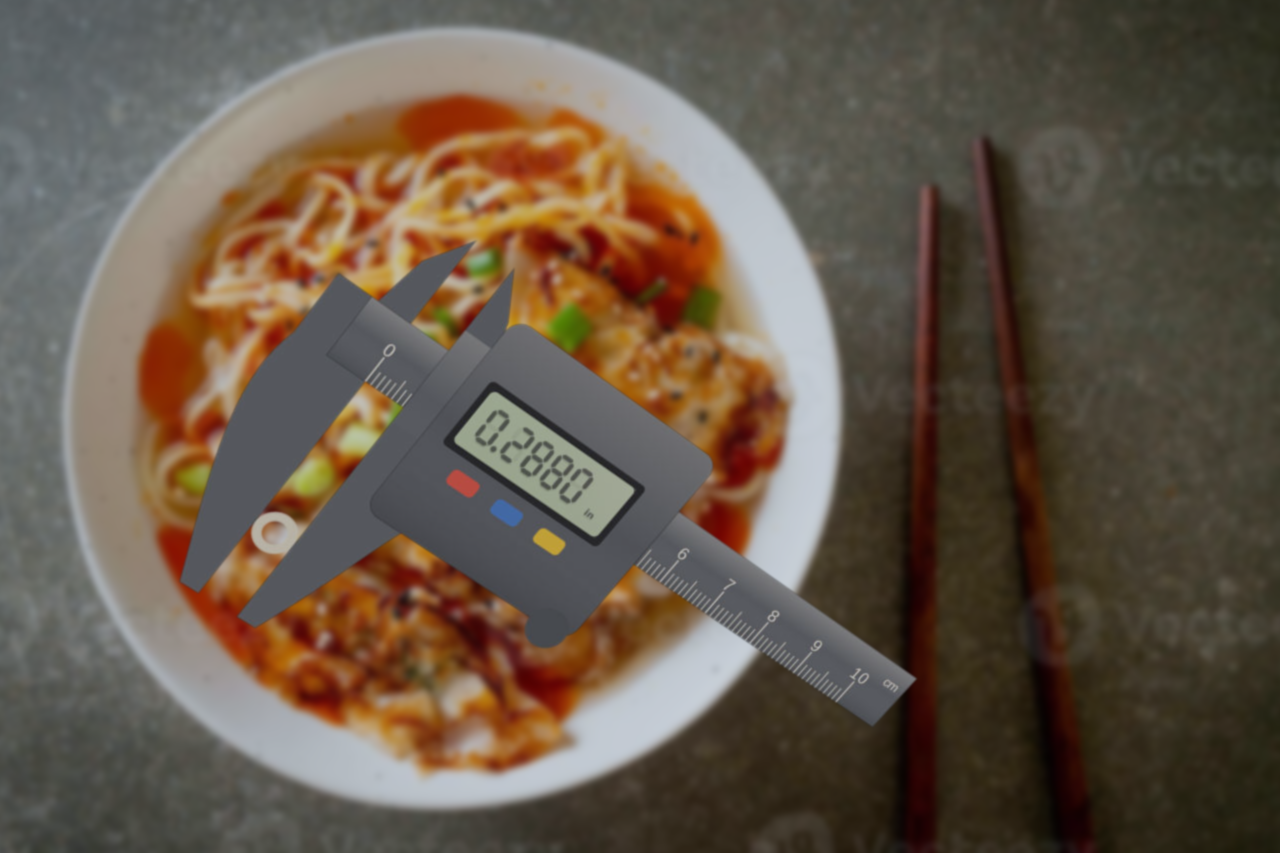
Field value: {"value": 0.2880, "unit": "in"}
